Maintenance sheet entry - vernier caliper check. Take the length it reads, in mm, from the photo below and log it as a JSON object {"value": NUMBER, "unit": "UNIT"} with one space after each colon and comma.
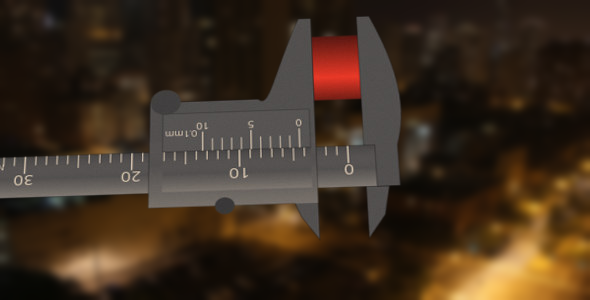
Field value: {"value": 4.4, "unit": "mm"}
